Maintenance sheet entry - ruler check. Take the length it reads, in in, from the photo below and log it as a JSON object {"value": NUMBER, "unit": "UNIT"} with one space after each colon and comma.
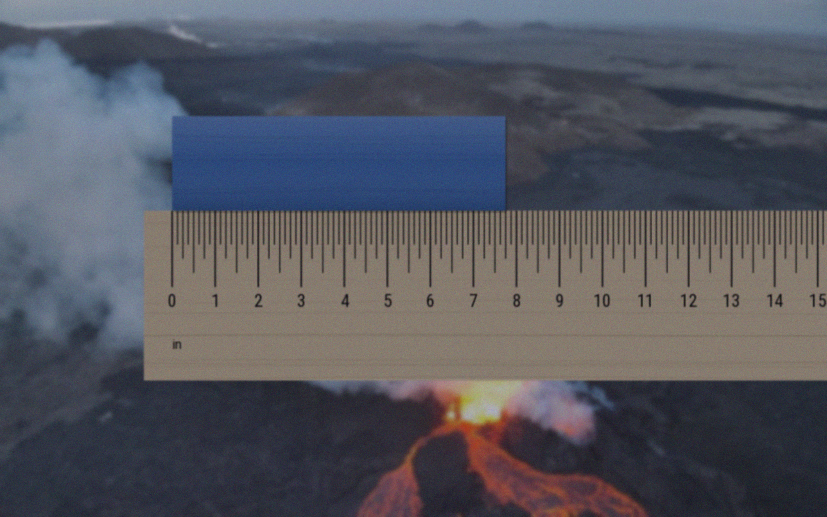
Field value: {"value": 7.75, "unit": "in"}
